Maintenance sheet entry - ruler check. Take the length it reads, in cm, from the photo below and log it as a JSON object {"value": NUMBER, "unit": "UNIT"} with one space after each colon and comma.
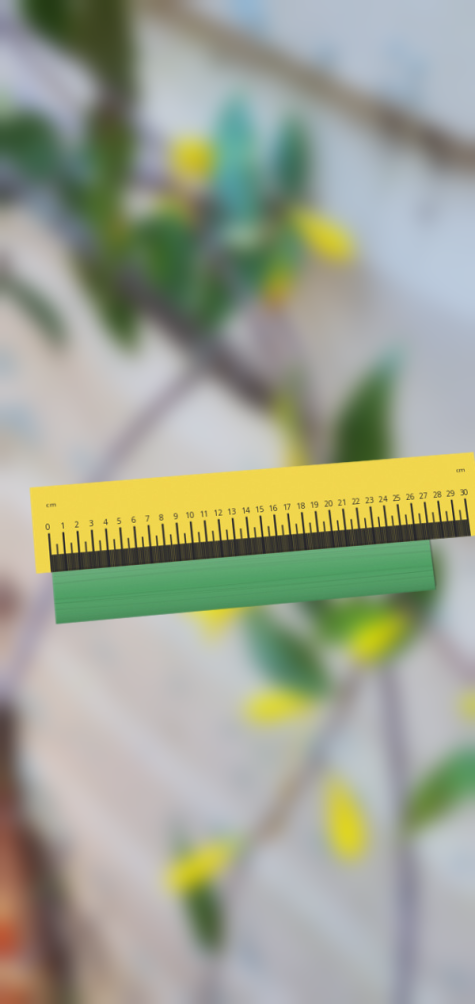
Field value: {"value": 27, "unit": "cm"}
